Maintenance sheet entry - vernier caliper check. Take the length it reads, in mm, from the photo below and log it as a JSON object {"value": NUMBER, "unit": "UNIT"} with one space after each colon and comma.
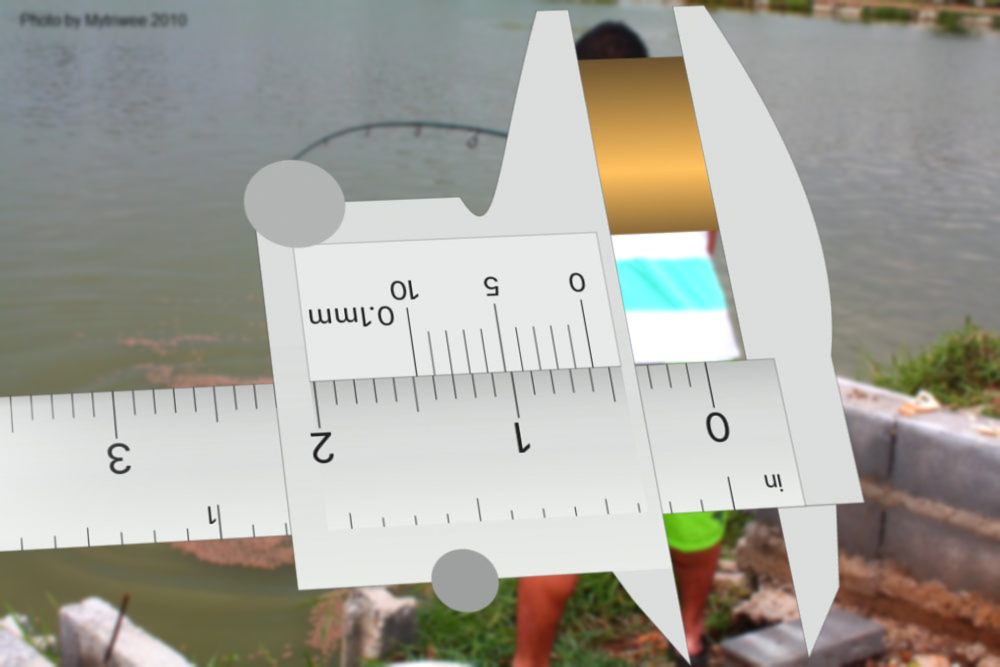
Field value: {"value": 5.8, "unit": "mm"}
